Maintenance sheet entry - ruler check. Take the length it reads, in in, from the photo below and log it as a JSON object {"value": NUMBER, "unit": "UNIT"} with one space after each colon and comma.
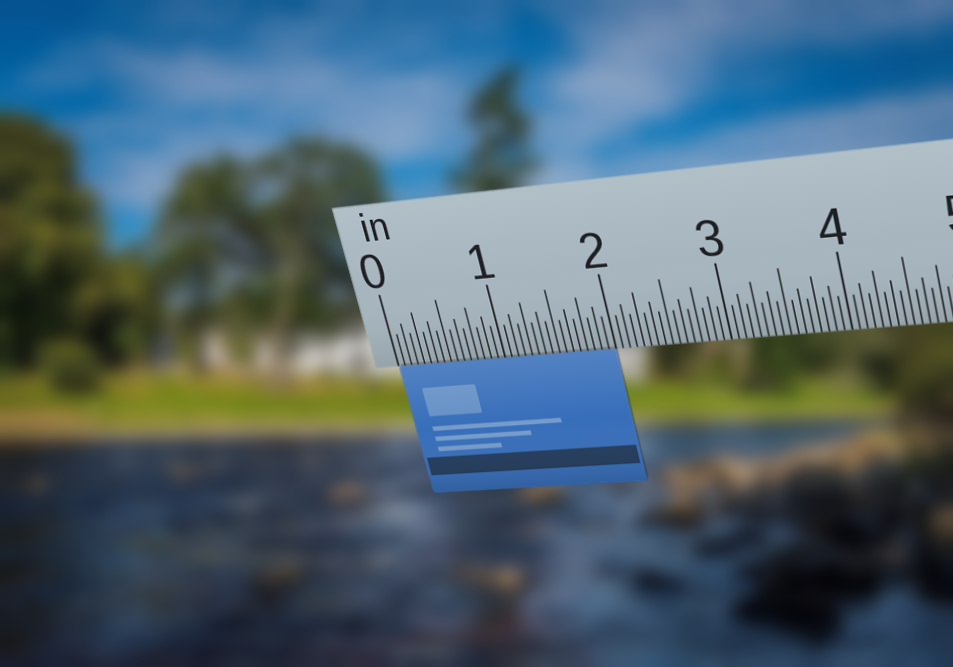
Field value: {"value": 2, "unit": "in"}
